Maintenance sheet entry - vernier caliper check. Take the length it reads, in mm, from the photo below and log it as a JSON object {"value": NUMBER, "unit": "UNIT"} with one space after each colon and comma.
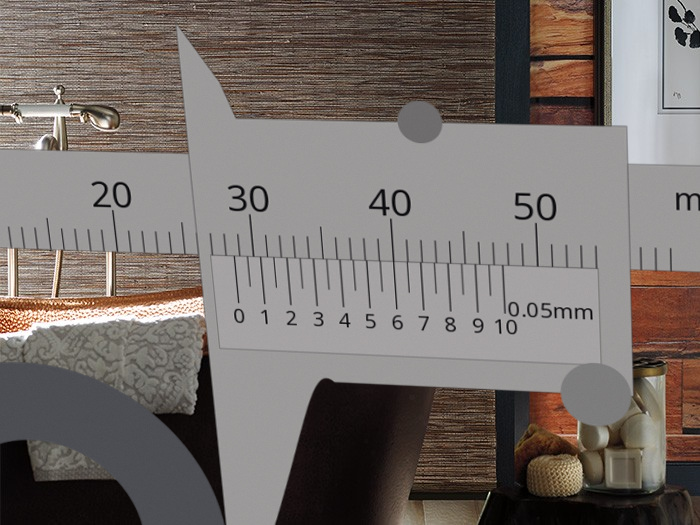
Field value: {"value": 28.6, "unit": "mm"}
